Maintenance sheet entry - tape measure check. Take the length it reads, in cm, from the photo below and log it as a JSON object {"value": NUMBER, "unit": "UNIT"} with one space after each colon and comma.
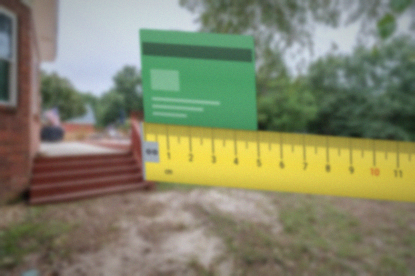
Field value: {"value": 5, "unit": "cm"}
